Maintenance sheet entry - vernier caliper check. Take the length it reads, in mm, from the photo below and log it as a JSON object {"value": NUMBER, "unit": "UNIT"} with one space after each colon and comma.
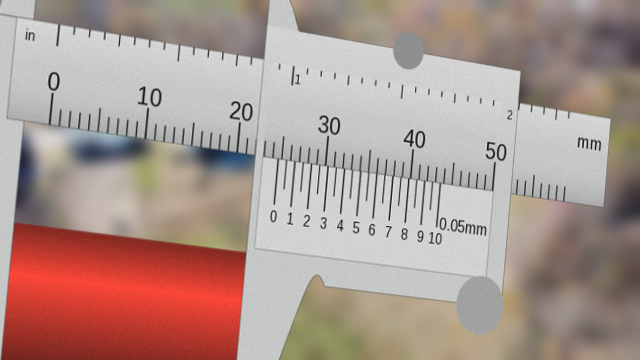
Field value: {"value": 24.6, "unit": "mm"}
